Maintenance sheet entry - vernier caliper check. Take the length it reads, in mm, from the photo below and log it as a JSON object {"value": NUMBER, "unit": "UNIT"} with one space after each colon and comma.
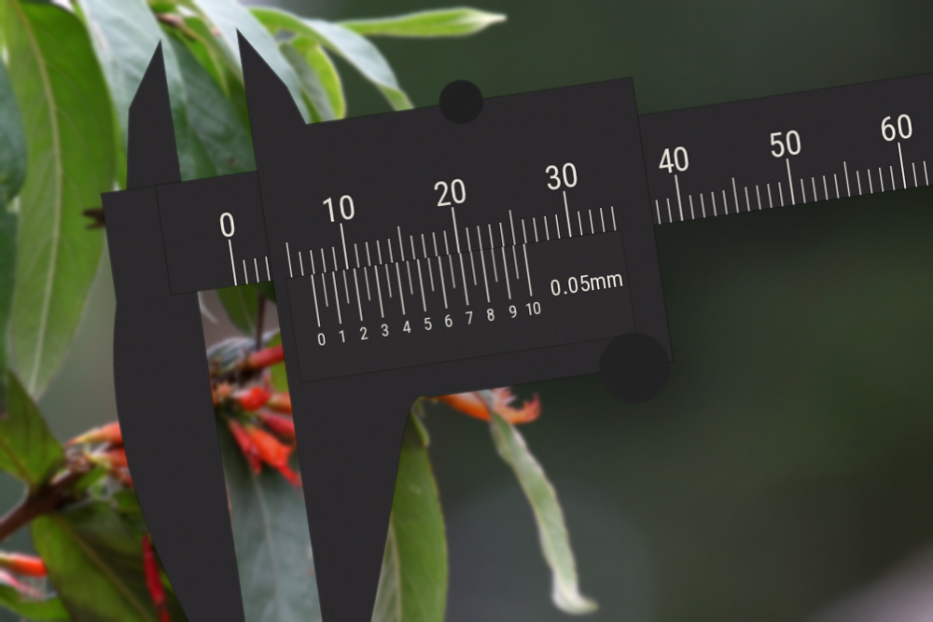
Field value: {"value": 6.8, "unit": "mm"}
